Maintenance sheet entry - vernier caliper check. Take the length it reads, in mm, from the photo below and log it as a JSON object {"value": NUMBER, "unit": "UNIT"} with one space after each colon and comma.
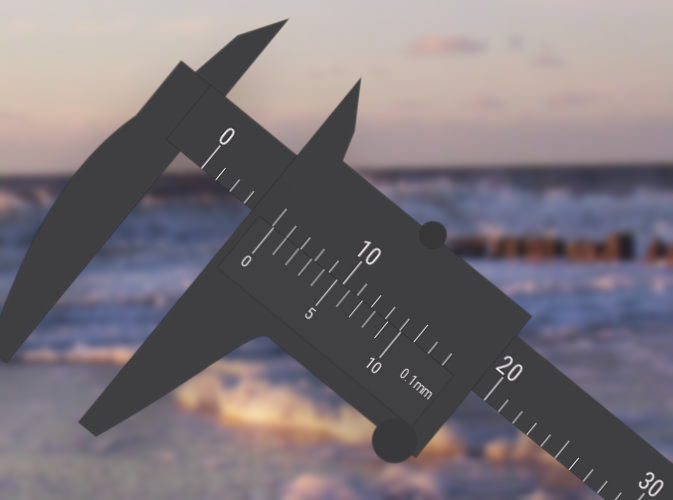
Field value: {"value": 5.1, "unit": "mm"}
